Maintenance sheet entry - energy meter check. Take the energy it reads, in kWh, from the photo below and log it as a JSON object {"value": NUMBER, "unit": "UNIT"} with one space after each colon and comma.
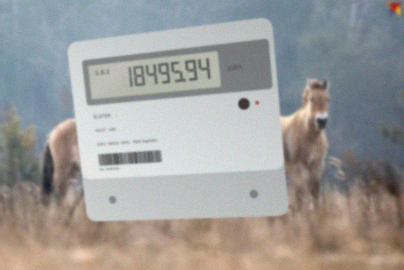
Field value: {"value": 18495.94, "unit": "kWh"}
